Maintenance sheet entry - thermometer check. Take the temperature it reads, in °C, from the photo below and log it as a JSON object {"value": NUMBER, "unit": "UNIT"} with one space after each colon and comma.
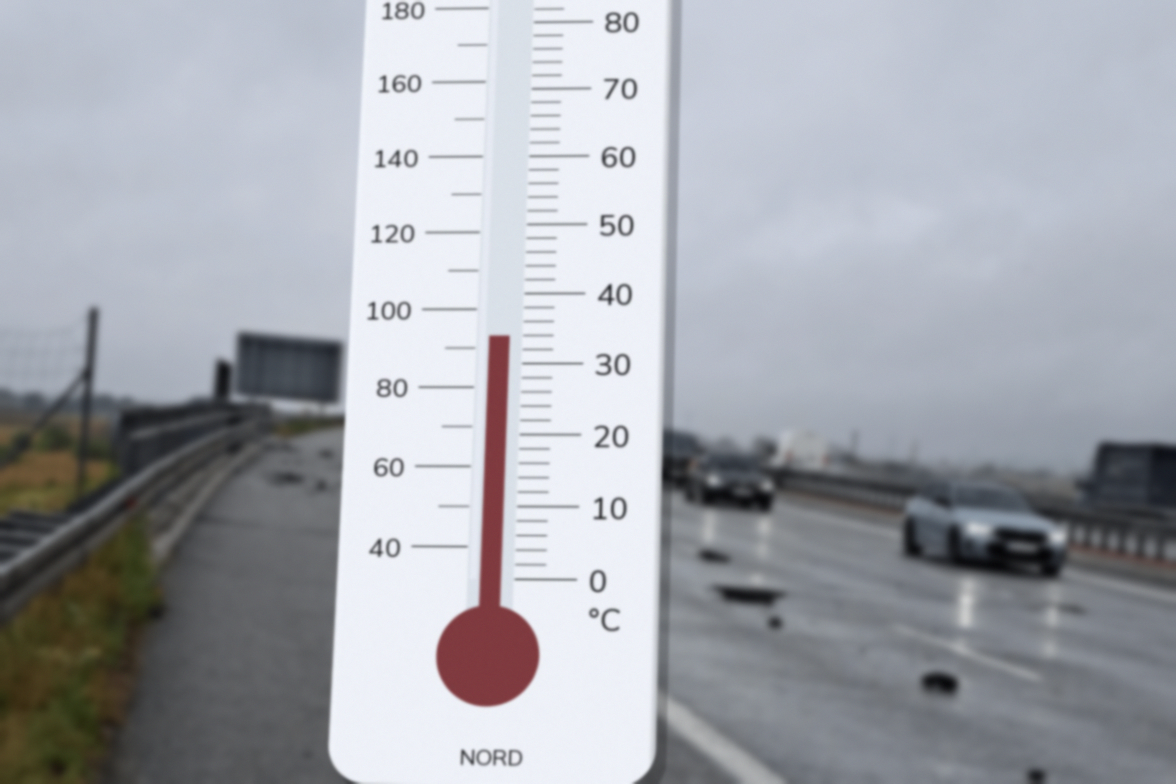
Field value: {"value": 34, "unit": "°C"}
